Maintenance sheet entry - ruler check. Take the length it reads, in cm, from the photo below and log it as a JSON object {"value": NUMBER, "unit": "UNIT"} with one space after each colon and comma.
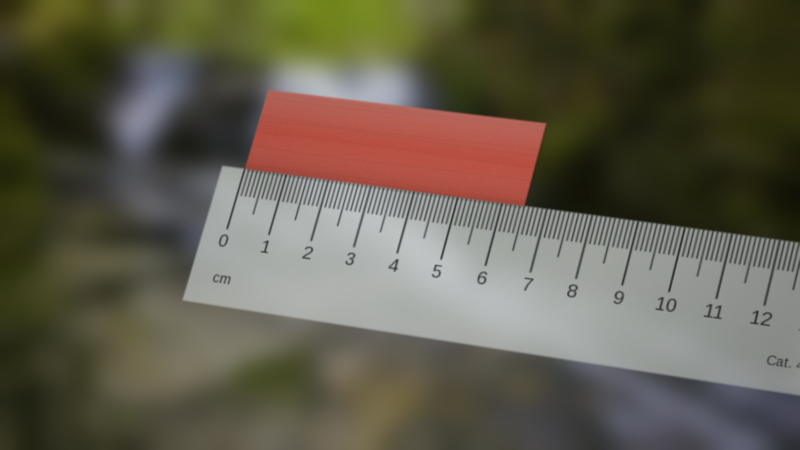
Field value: {"value": 6.5, "unit": "cm"}
